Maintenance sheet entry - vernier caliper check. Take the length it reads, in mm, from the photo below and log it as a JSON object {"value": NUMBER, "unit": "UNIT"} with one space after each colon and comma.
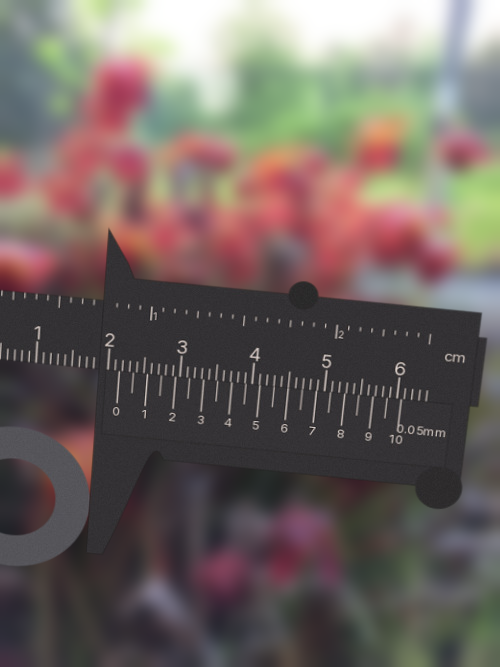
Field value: {"value": 21.6, "unit": "mm"}
